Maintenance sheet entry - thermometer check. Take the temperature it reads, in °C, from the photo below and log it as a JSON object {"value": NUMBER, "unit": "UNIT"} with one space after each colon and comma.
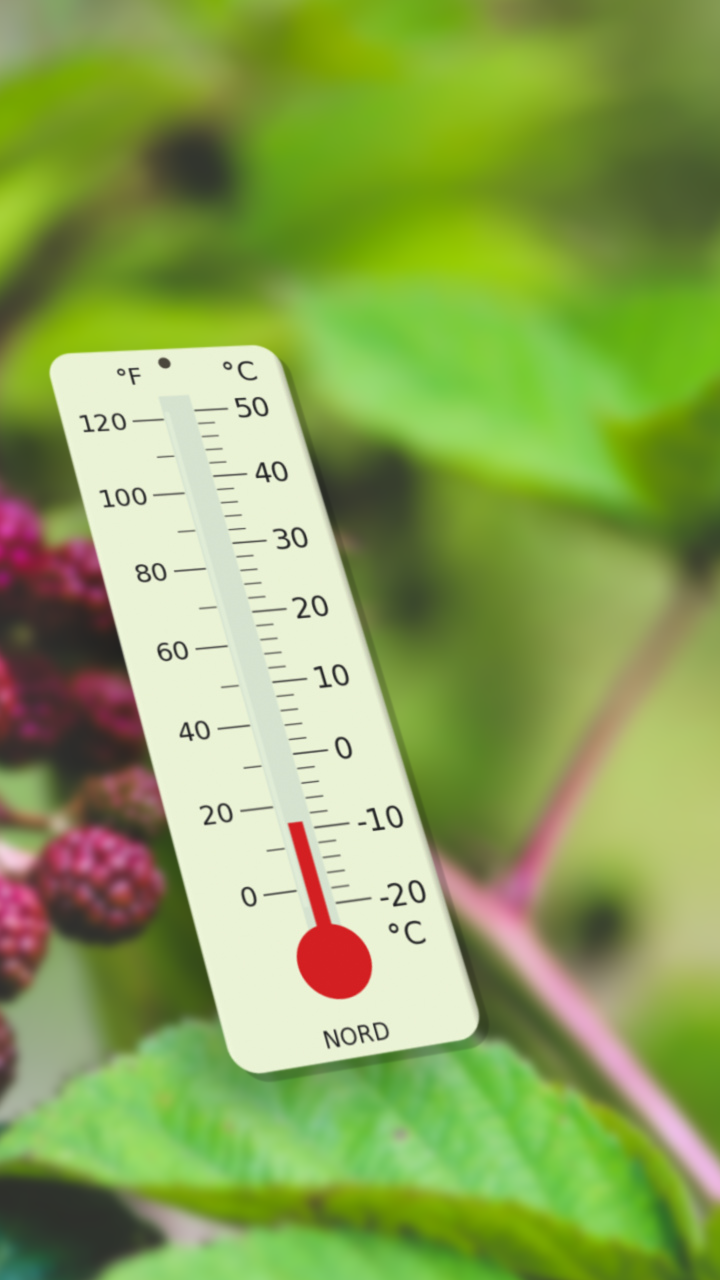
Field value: {"value": -9, "unit": "°C"}
